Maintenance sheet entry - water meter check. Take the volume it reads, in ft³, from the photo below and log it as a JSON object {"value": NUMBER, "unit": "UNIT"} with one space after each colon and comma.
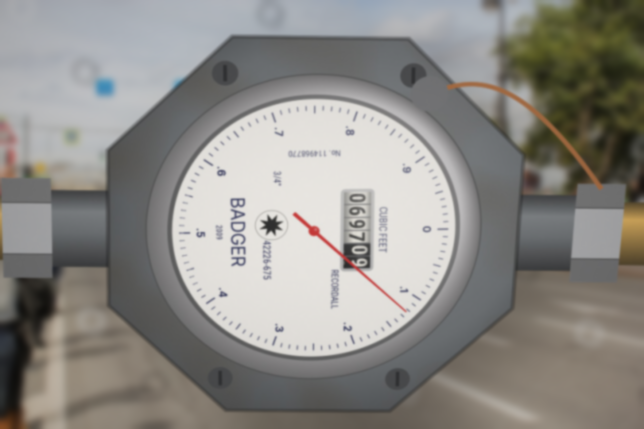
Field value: {"value": 69709.12, "unit": "ft³"}
